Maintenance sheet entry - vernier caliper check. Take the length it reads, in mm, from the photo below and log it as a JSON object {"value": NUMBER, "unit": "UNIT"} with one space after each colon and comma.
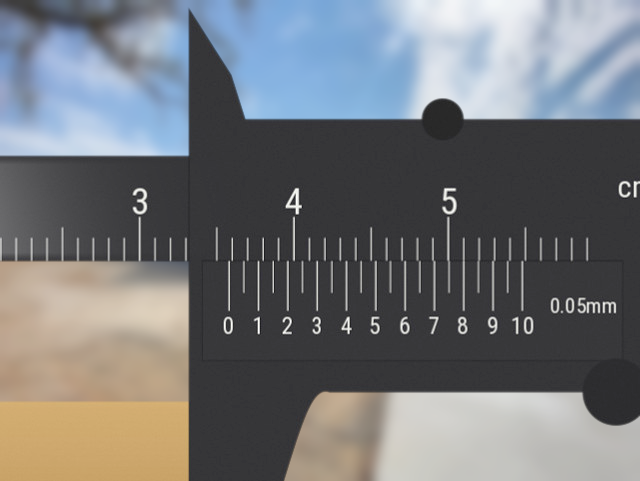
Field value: {"value": 35.8, "unit": "mm"}
